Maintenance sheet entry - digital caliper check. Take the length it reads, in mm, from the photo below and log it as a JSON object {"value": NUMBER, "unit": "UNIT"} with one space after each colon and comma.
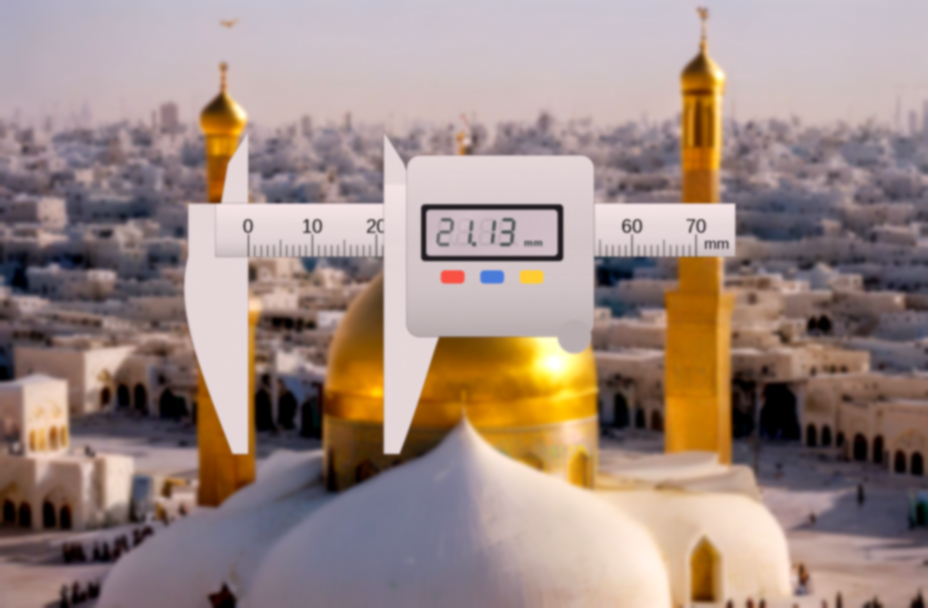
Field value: {"value": 21.13, "unit": "mm"}
